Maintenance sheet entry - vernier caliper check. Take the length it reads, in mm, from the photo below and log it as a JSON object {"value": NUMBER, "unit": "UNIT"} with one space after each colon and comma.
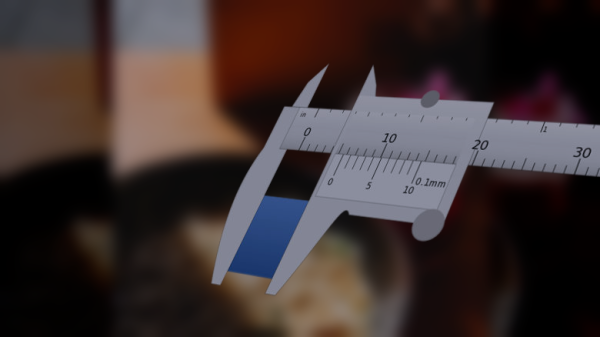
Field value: {"value": 5.6, "unit": "mm"}
